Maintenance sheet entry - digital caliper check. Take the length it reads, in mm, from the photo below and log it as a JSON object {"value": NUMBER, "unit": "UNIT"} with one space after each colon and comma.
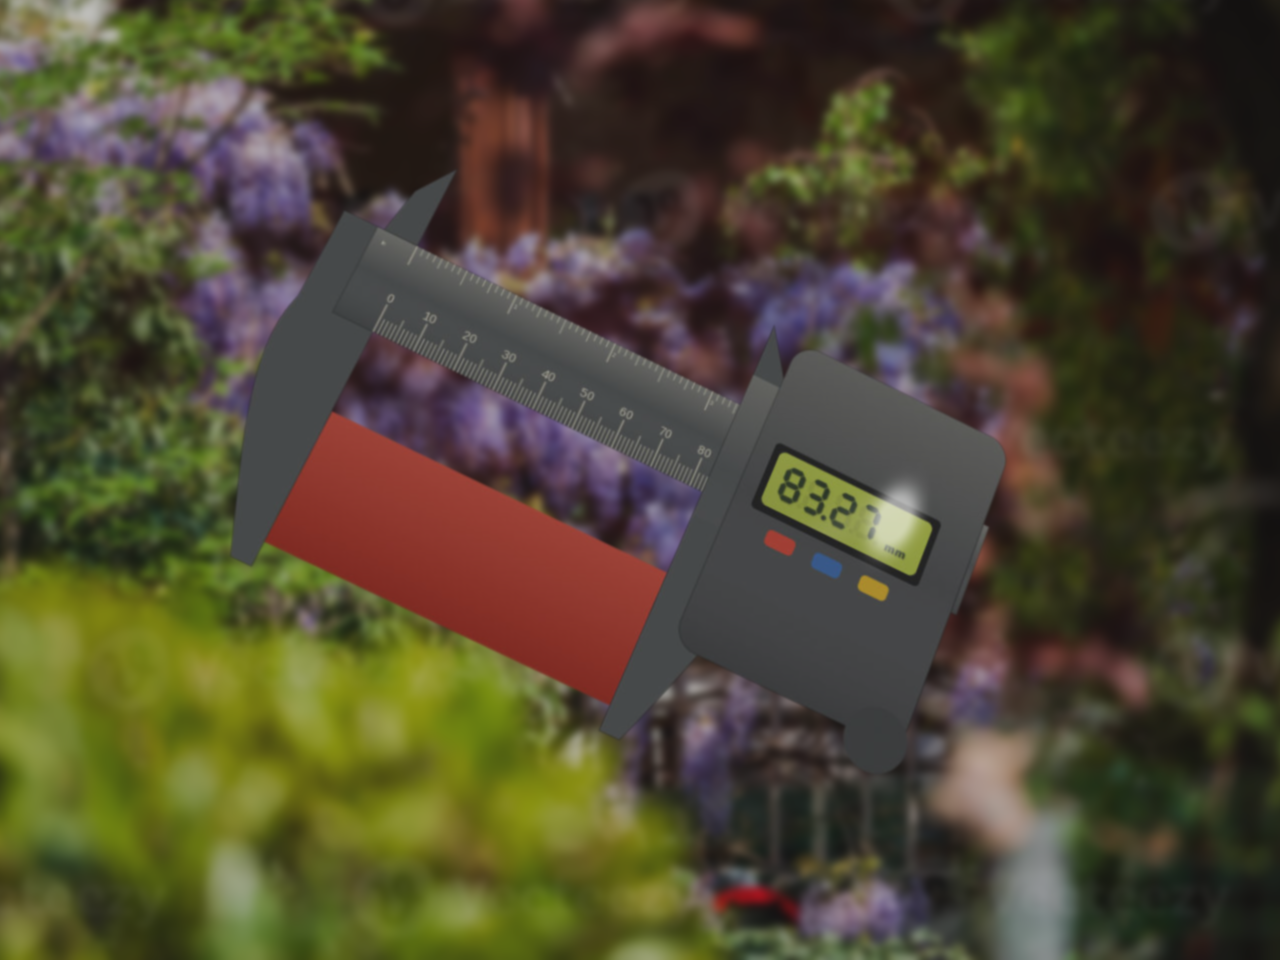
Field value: {"value": 83.27, "unit": "mm"}
